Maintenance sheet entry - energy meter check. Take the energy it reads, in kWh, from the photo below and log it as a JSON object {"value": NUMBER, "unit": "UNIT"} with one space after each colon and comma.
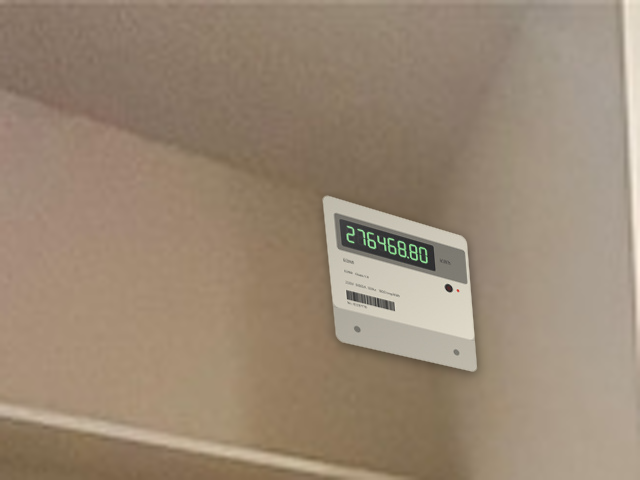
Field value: {"value": 276468.80, "unit": "kWh"}
